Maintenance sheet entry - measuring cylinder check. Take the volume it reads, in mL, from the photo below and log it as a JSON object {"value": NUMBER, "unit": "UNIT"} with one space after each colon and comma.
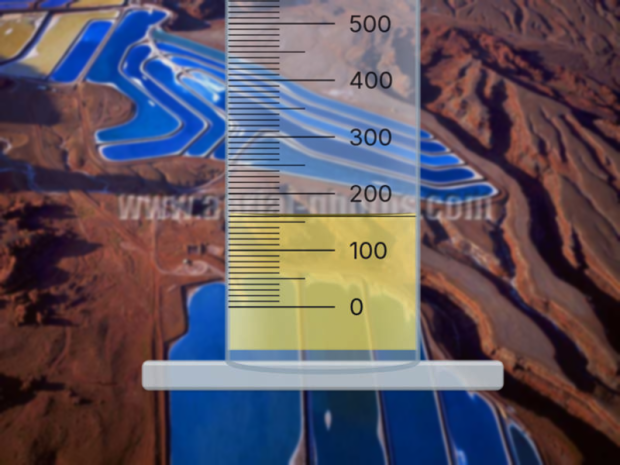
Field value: {"value": 160, "unit": "mL"}
